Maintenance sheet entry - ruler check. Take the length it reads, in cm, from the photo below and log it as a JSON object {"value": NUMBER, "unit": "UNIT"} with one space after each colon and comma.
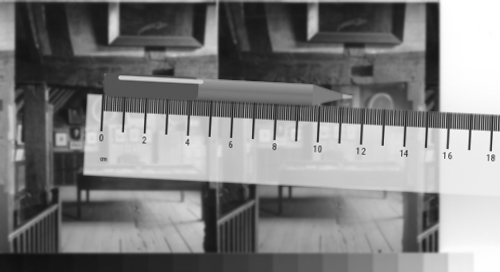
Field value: {"value": 11.5, "unit": "cm"}
